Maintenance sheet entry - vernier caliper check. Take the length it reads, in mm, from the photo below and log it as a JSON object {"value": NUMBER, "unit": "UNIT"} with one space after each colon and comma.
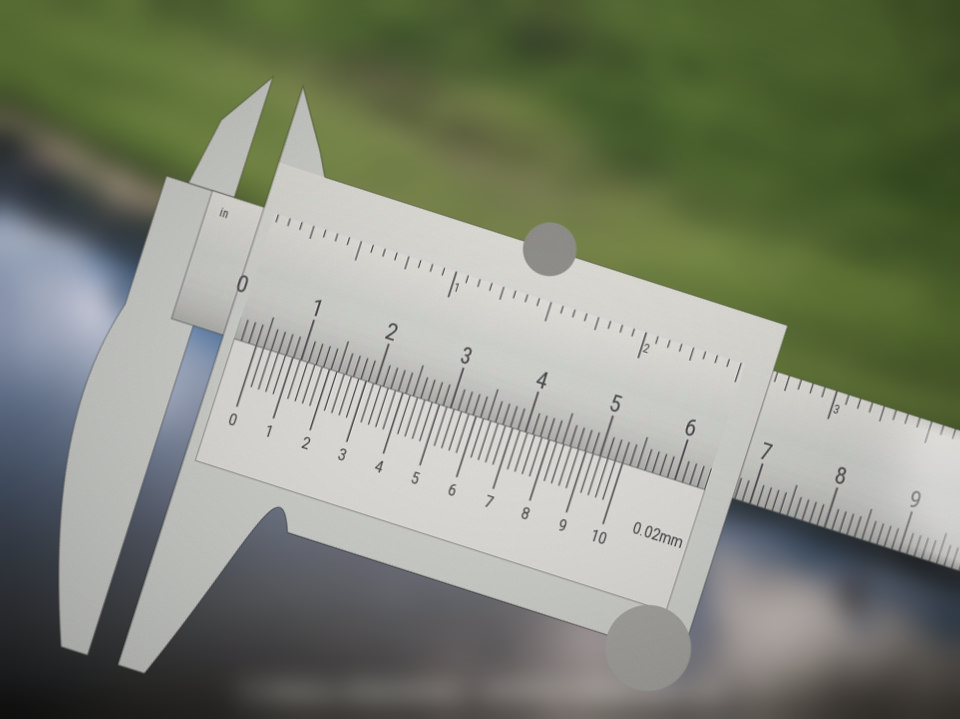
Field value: {"value": 4.0, "unit": "mm"}
